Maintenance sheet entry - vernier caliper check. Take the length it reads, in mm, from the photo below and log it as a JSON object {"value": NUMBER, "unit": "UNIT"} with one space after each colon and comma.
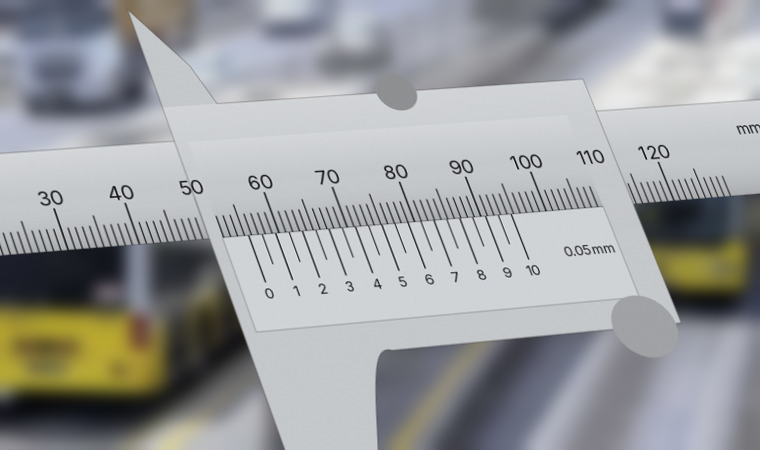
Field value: {"value": 55.6, "unit": "mm"}
